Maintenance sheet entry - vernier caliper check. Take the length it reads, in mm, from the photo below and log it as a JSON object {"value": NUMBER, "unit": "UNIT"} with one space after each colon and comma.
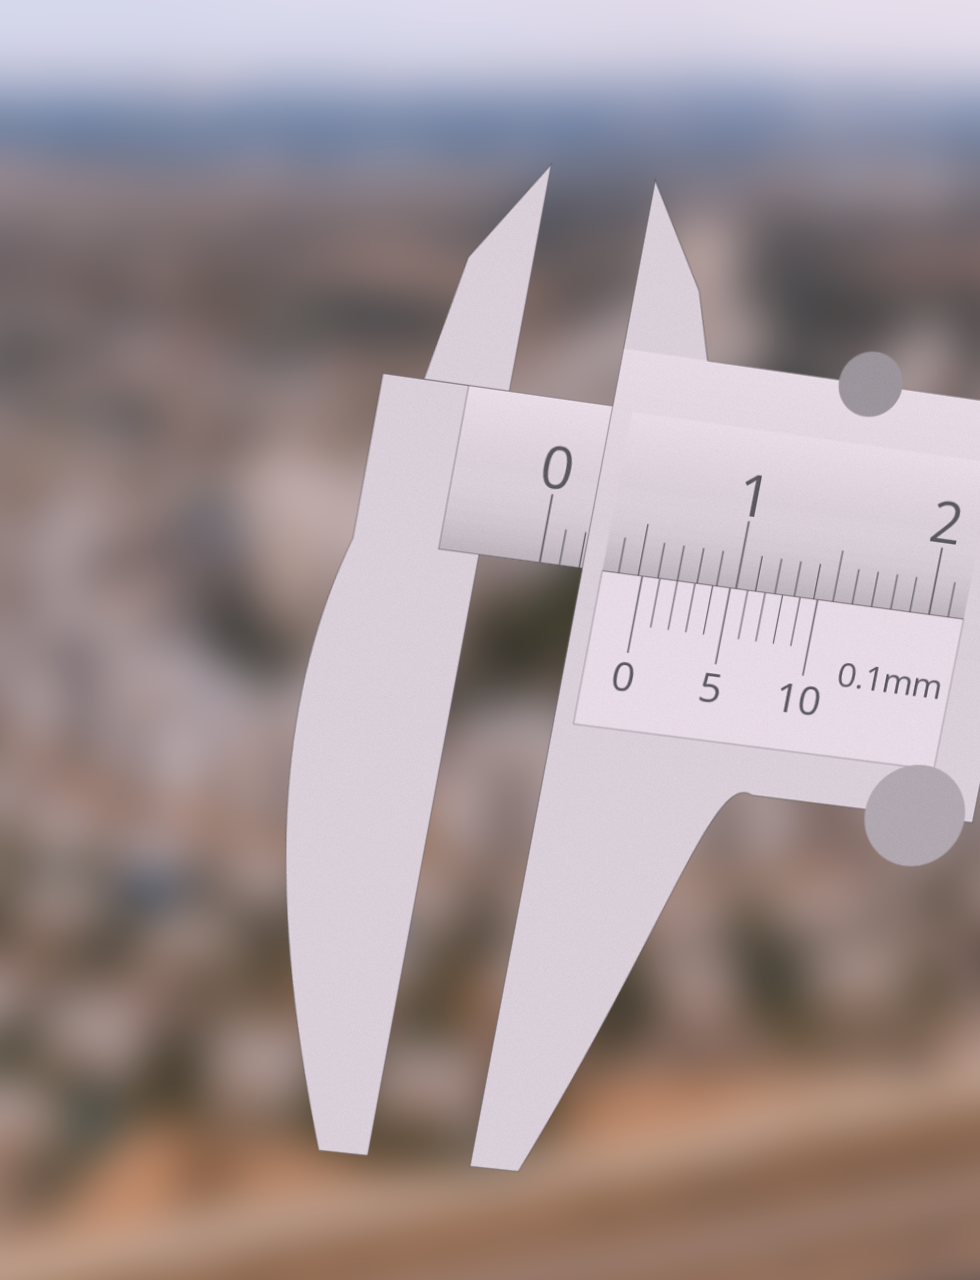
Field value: {"value": 5.2, "unit": "mm"}
